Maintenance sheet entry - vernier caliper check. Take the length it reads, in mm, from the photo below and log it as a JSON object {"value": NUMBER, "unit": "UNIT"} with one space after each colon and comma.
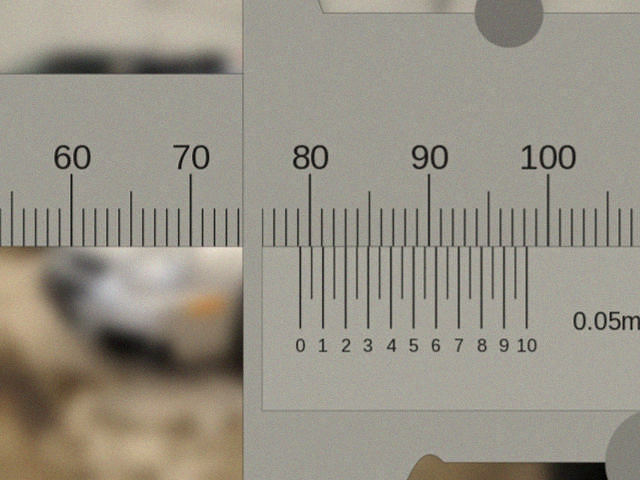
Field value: {"value": 79.2, "unit": "mm"}
